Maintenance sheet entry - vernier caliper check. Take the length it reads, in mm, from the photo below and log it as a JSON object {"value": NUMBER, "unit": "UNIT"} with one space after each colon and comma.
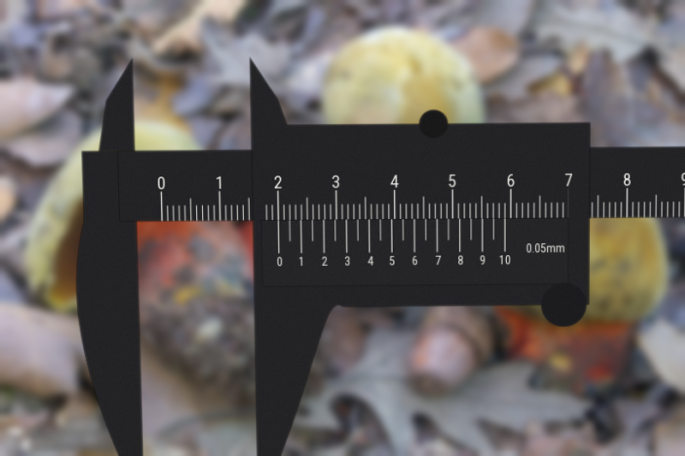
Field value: {"value": 20.0, "unit": "mm"}
